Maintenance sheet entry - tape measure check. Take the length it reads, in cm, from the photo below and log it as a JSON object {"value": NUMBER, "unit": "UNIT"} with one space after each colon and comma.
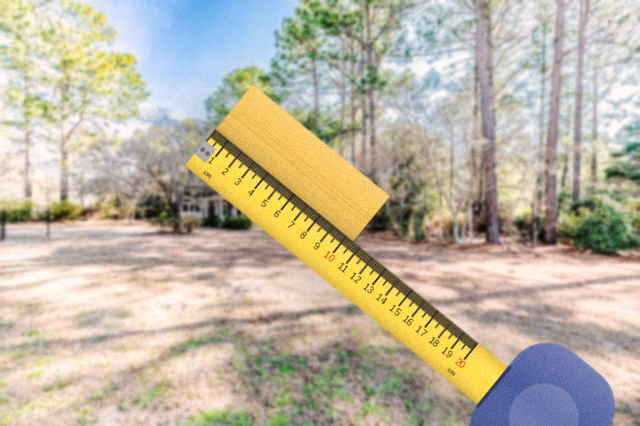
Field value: {"value": 10.5, "unit": "cm"}
